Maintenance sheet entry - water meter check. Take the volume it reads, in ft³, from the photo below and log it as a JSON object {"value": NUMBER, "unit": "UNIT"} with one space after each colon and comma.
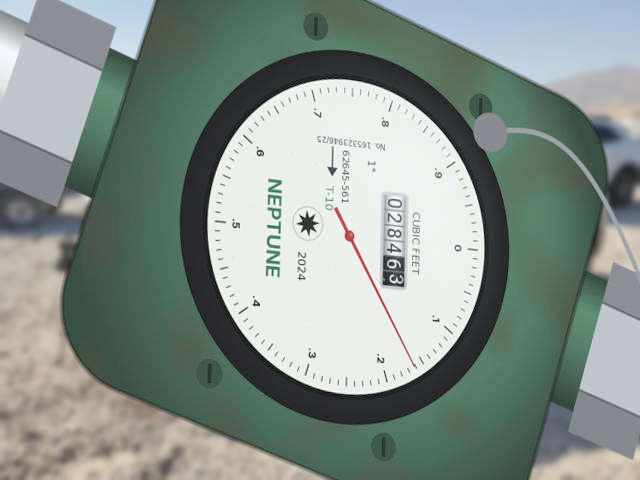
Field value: {"value": 28463.16, "unit": "ft³"}
